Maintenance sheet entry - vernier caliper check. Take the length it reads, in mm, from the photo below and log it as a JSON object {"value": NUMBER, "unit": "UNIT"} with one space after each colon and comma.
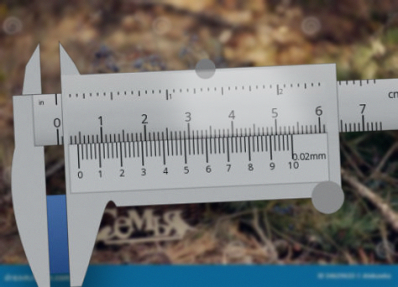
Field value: {"value": 4.5, "unit": "mm"}
